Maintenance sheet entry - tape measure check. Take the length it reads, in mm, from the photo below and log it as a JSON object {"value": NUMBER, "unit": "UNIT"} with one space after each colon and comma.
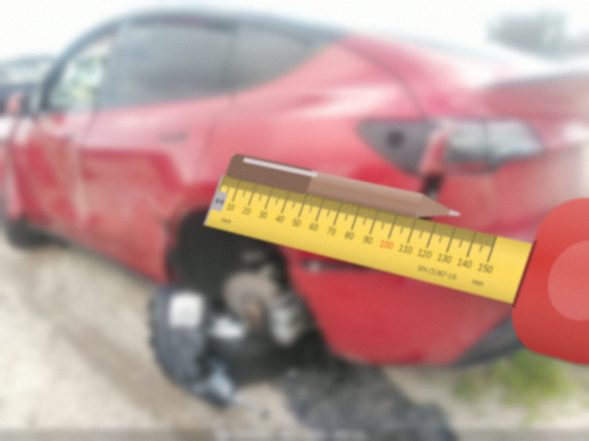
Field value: {"value": 130, "unit": "mm"}
